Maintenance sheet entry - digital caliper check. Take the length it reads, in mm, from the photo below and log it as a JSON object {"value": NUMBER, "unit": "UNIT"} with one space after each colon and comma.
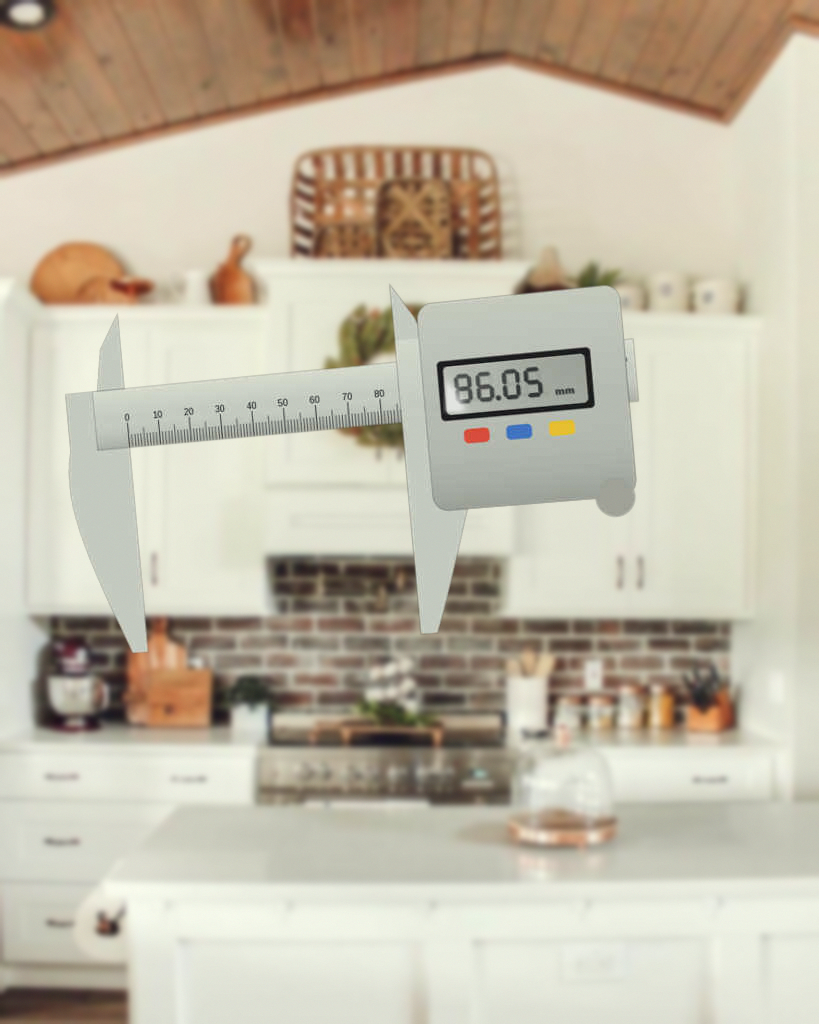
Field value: {"value": 86.05, "unit": "mm"}
